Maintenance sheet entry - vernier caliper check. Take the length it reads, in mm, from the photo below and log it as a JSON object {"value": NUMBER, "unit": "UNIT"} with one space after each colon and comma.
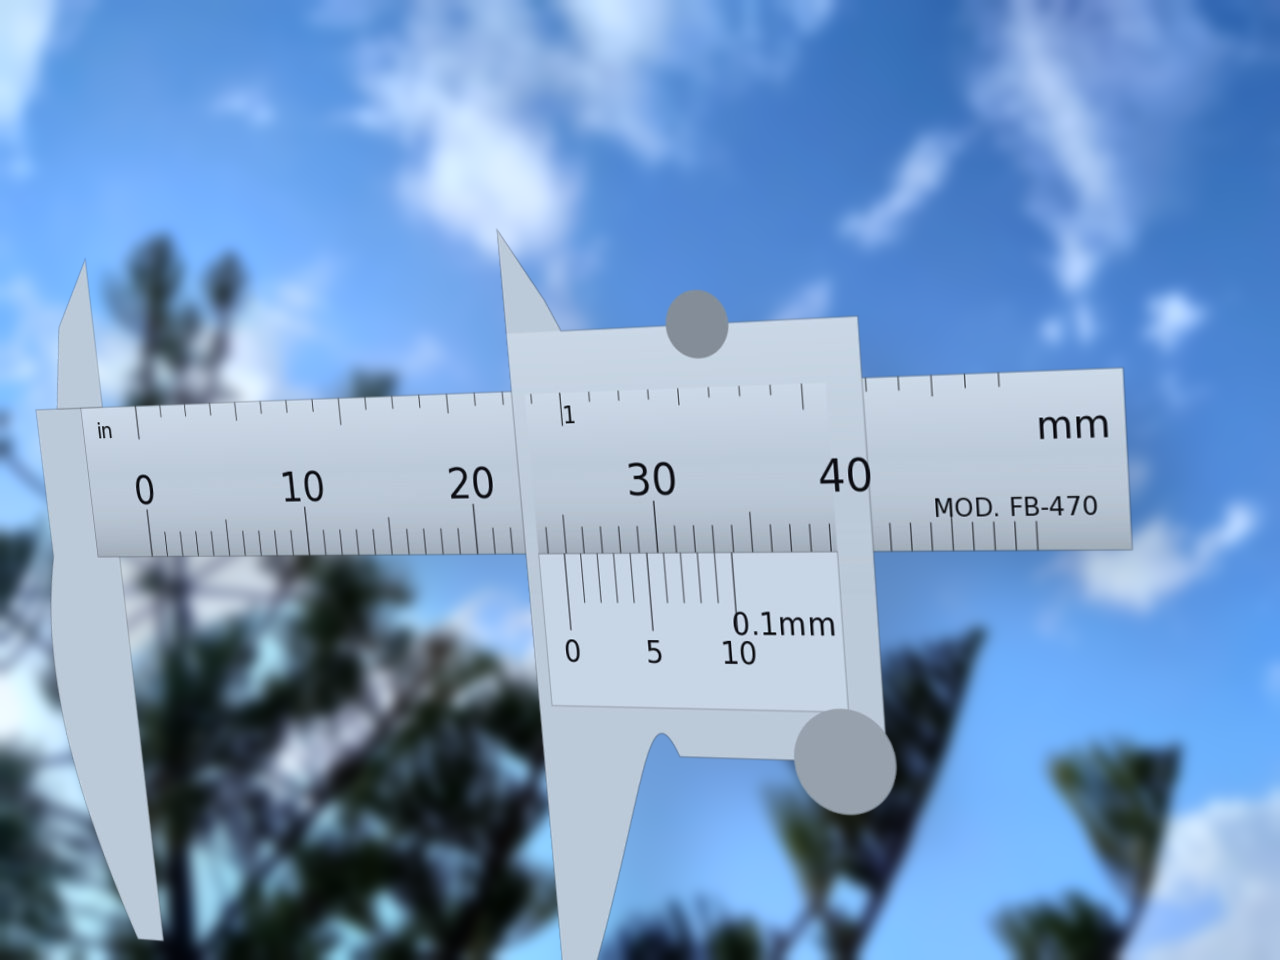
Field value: {"value": 24.9, "unit": "mm"}
